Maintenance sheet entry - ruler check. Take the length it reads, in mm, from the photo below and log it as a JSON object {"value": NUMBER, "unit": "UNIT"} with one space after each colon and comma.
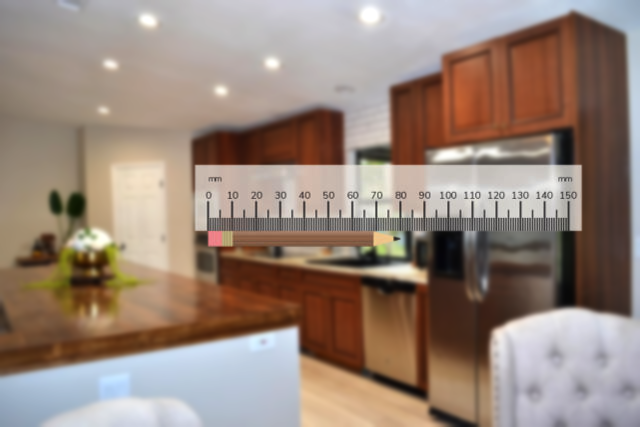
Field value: {"value": 80, "unit": "mm"}
